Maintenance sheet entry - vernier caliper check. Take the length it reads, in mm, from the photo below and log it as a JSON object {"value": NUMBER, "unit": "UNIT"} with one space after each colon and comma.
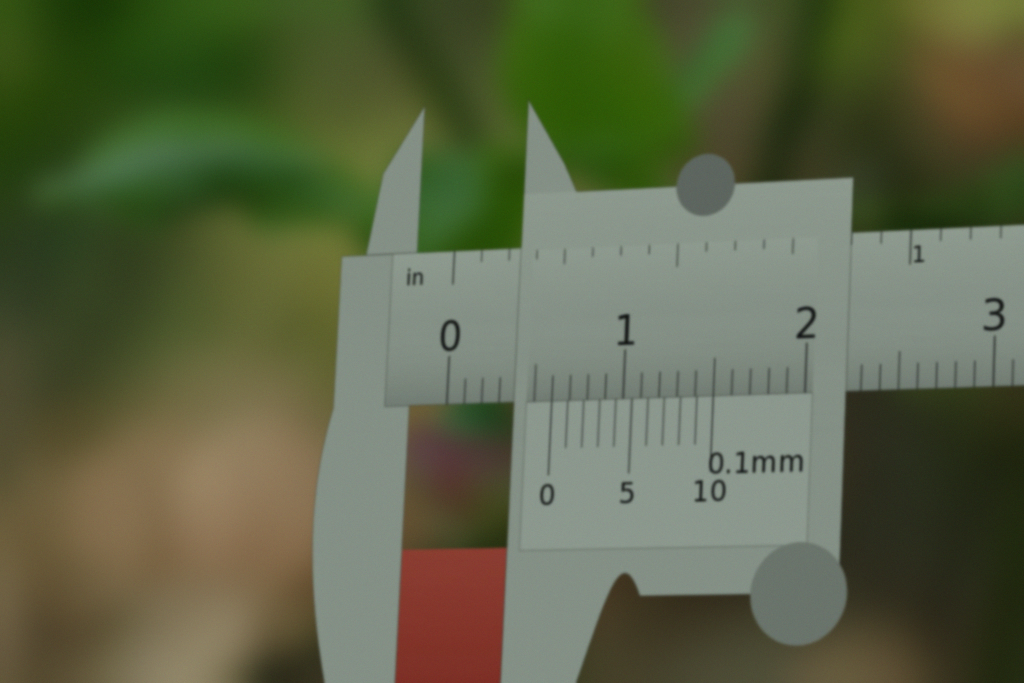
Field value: {"value": 6.0, "unit": "mm"}
